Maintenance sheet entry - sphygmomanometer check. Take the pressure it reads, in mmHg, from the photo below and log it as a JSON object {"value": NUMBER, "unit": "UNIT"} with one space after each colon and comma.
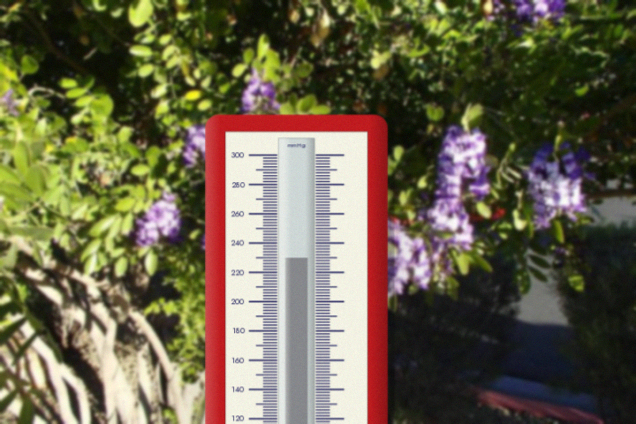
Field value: {"value": 230, "unit": "mmHg"}
